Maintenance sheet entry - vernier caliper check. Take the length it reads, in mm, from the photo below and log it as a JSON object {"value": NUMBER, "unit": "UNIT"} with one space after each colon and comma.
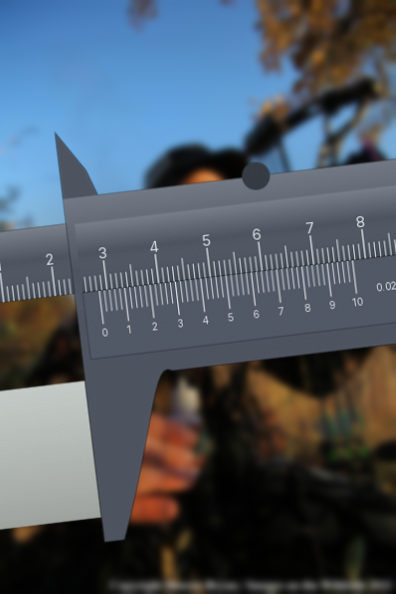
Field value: {"value": 28.5, "unit": "mm"}
